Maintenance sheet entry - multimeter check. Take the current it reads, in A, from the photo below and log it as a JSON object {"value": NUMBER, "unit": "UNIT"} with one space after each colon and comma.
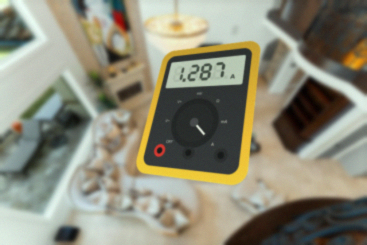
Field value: {"value": 1.287, "unit": "A"}
